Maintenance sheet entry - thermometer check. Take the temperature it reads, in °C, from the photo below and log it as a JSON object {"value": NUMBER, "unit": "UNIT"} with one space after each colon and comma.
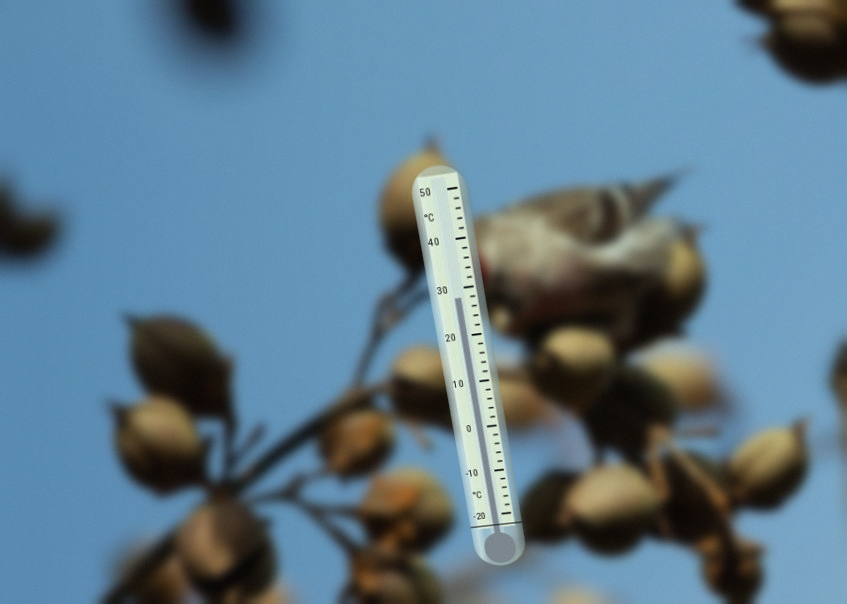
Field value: {"value": 28, "unit": "°C"}
